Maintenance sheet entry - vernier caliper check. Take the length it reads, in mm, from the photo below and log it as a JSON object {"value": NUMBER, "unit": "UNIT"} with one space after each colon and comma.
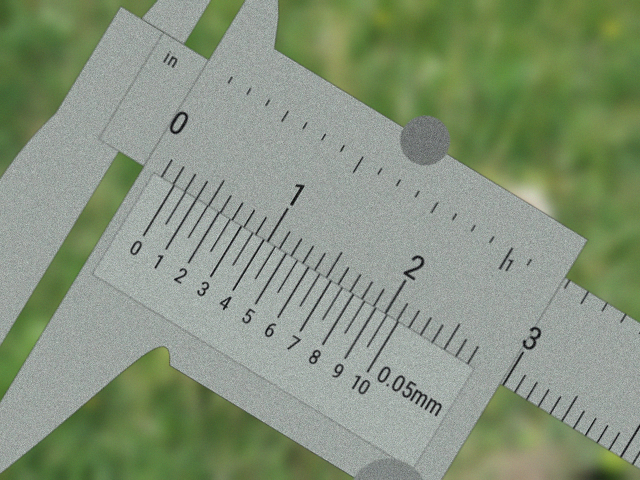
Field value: {"value": 2.1, "unit": "mm"}
